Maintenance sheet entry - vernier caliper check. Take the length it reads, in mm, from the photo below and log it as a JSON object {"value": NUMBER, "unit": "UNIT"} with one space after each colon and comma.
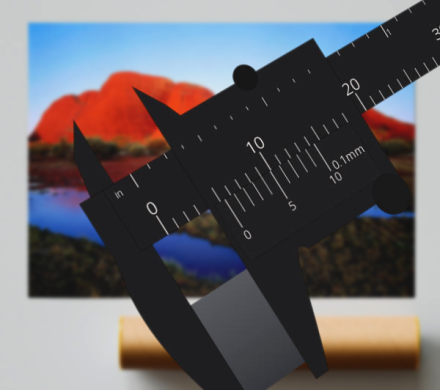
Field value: {"value": 5.4, "unit": "mm"}
